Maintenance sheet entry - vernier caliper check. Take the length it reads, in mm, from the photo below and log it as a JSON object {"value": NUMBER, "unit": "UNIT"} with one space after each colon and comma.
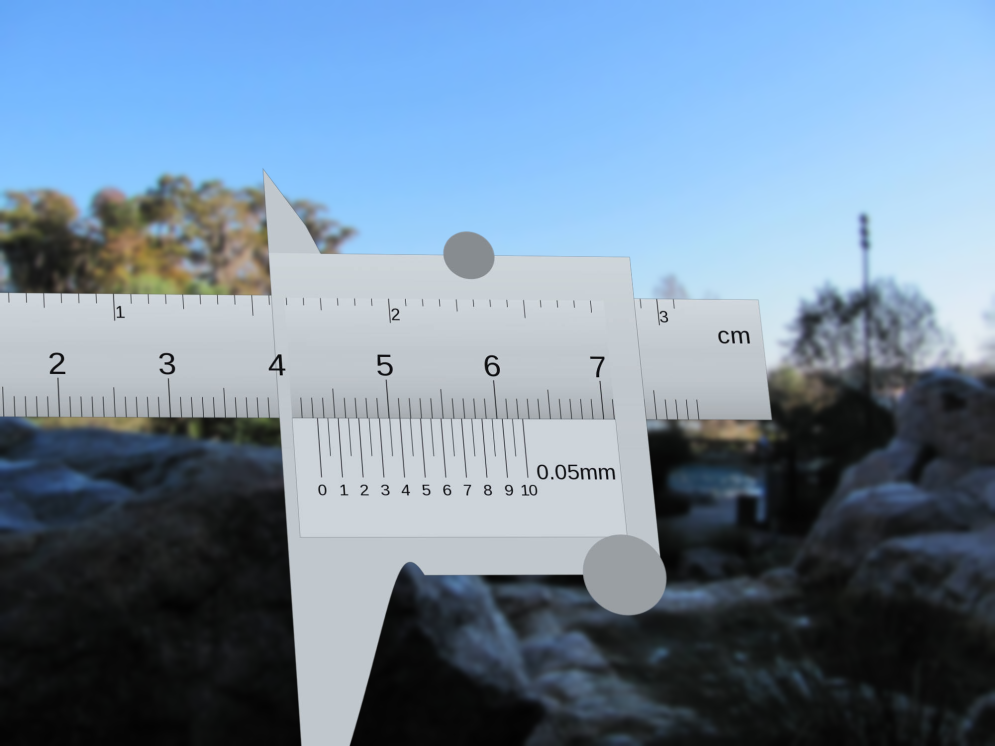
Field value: {"value": 43.4, "unit": "mm"}
